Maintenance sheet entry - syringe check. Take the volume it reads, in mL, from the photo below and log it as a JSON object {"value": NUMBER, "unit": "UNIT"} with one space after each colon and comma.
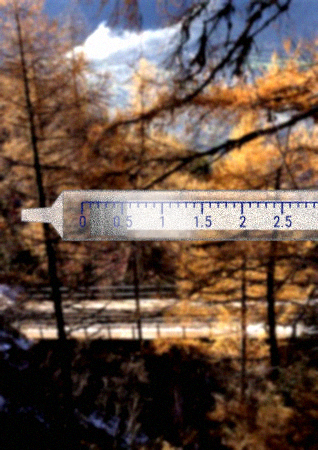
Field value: {"value": 0.1, "unit": "mL"}
